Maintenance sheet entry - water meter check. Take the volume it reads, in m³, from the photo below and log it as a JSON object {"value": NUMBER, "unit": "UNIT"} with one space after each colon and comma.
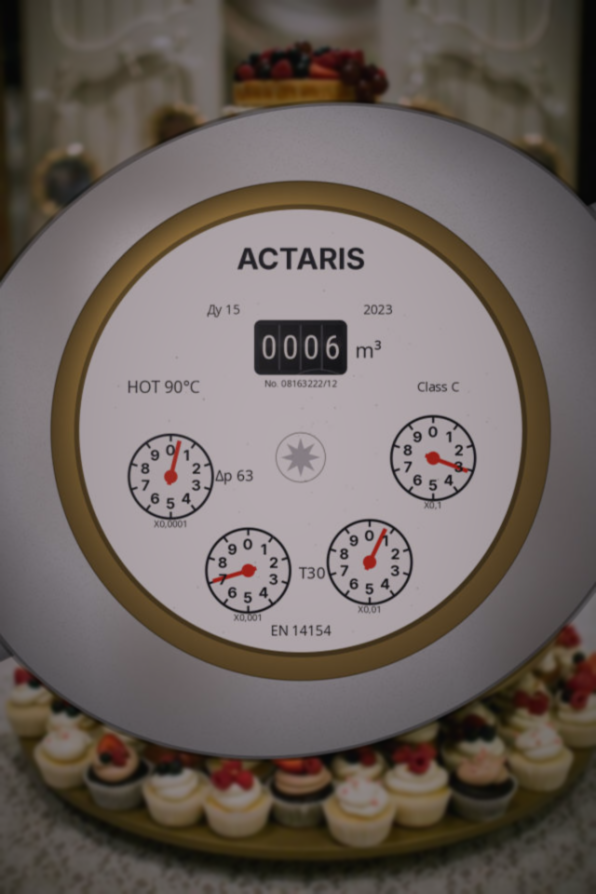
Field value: {"value": 6.3070, "unit": "m³"}
